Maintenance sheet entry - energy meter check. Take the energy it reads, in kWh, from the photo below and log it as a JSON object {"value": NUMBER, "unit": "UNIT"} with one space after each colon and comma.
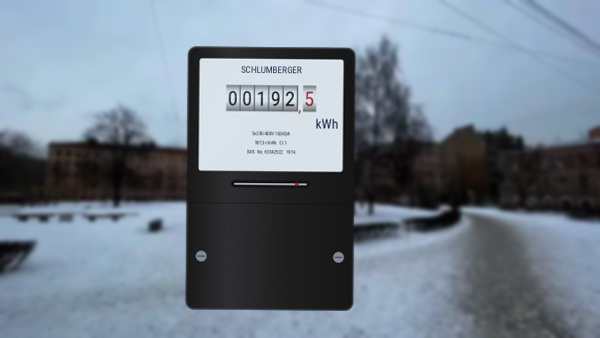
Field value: {"value": 192.5, "unit": "kWh"}
